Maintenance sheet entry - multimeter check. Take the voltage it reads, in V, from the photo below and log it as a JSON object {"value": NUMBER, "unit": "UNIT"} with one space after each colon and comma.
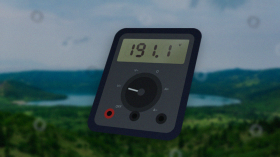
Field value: {"value": 191.1, "unit": "V"}
